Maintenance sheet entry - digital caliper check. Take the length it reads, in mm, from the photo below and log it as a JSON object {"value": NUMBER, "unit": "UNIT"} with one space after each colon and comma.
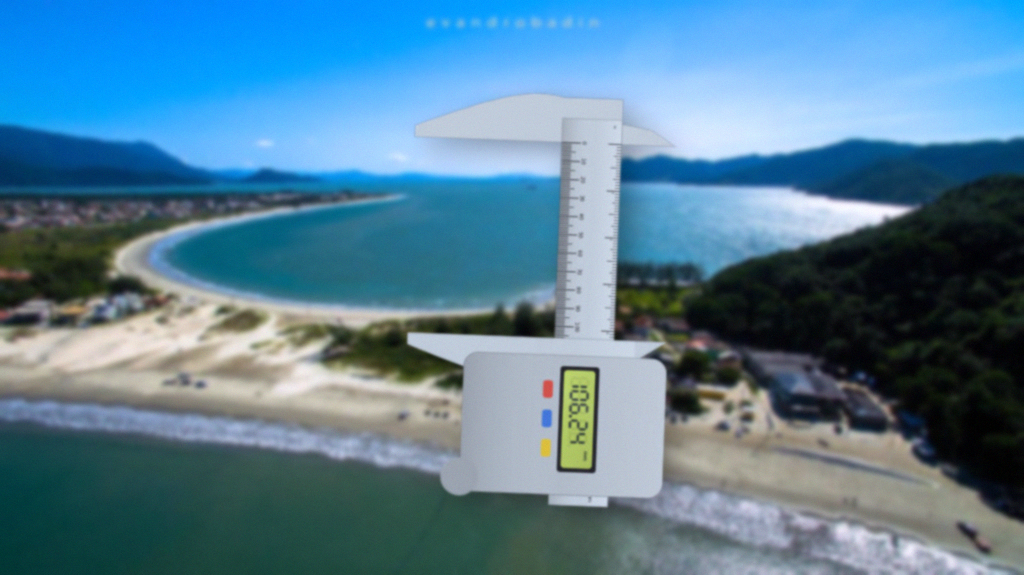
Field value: {"value": 106.24, "unit": "mm"}
